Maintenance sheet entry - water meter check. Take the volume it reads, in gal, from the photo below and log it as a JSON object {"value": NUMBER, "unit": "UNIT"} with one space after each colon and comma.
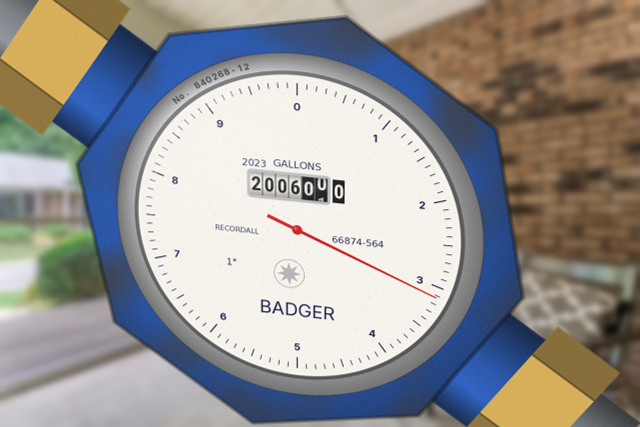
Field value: {"value": 2006003.1, "unit": "gal"}
